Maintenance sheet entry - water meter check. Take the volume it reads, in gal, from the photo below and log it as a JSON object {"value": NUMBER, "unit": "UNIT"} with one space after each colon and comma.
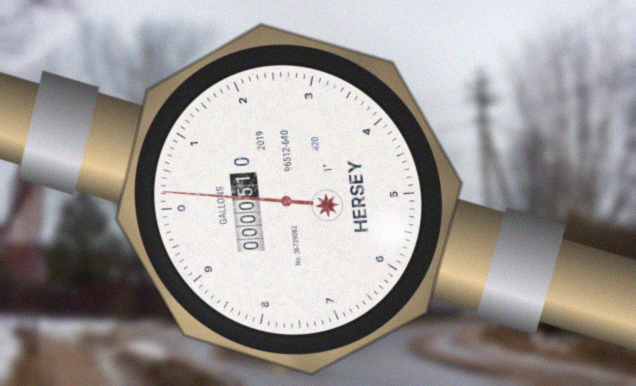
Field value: {"value": 510.2, "unit": "gal"}
